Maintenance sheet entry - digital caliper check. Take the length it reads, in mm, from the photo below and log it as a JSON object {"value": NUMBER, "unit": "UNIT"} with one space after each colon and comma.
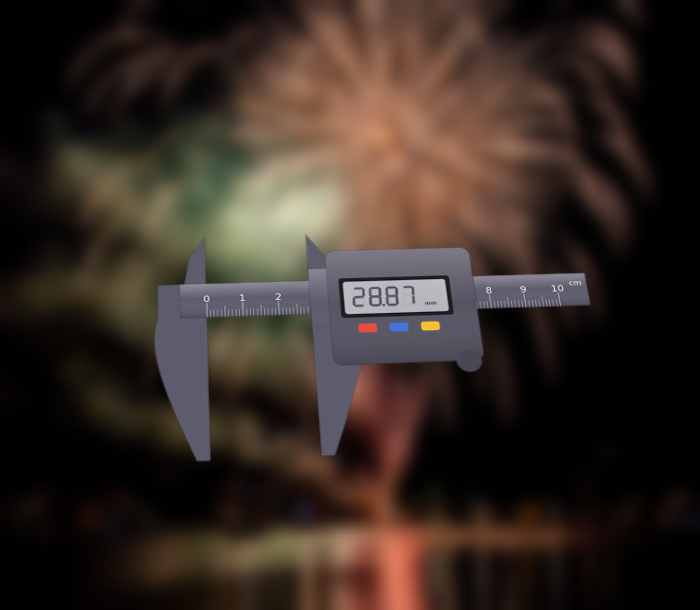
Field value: {"value": 28.87, "unit": "mm"}
